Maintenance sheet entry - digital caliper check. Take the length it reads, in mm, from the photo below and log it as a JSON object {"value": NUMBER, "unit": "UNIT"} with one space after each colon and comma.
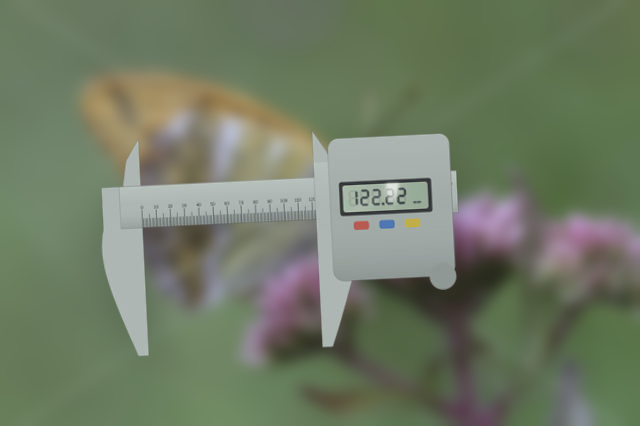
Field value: {"value": 122.22, "unit": "mm"}
